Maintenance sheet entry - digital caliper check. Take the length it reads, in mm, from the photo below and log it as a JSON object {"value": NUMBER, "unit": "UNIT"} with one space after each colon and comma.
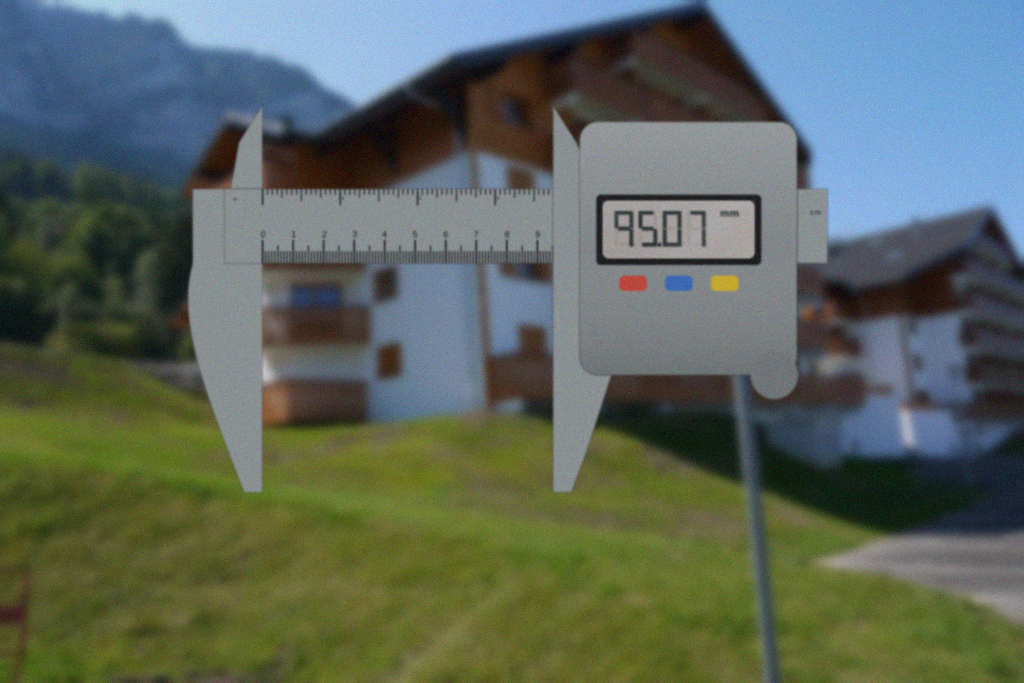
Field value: {"value": 95.07, "unit": "mm"}
